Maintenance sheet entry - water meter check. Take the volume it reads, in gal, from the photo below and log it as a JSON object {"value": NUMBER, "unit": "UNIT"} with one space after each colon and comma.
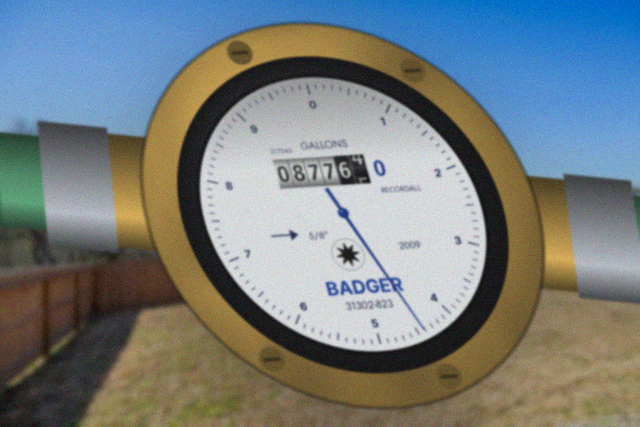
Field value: {"value": 877644.4, "unit": "gal"}
